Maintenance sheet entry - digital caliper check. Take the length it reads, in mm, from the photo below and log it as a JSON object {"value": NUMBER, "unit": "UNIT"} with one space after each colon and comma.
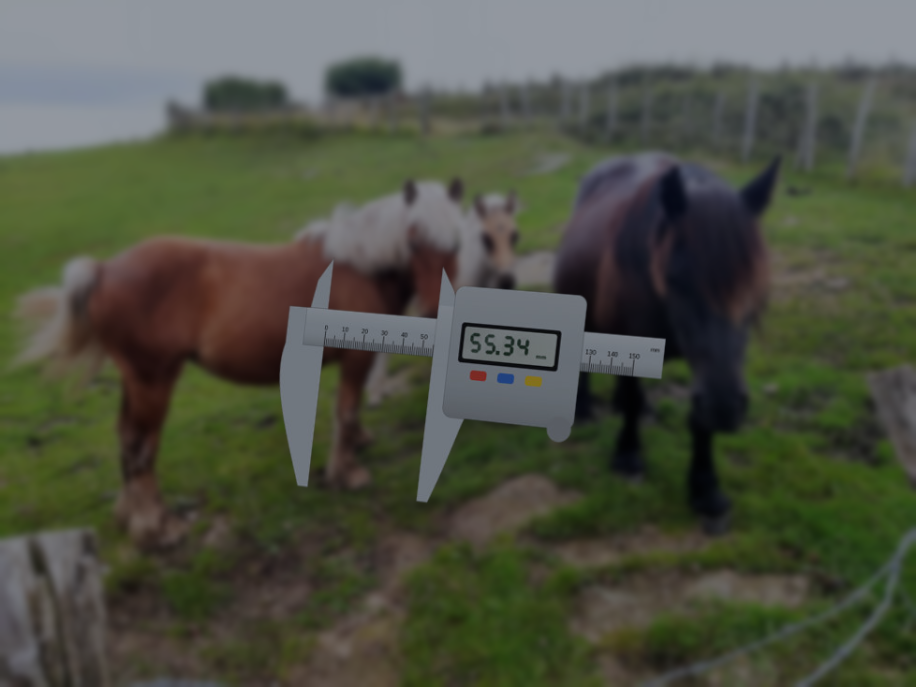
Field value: {"value": 55.34, "unit": "mm"}
